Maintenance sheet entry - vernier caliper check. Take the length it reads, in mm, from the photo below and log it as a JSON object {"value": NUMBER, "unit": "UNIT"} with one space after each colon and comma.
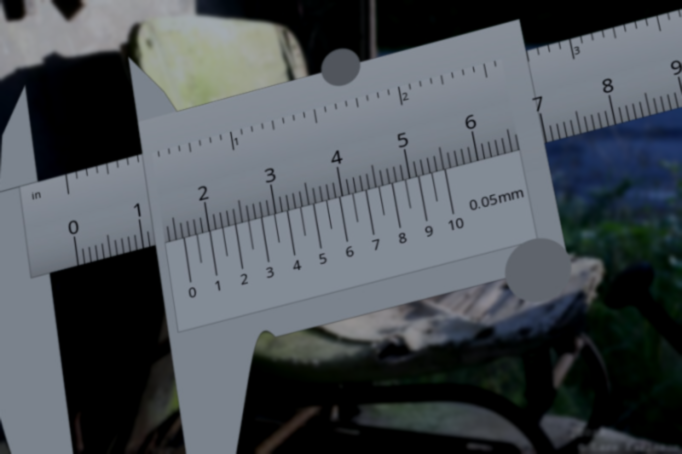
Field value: {"value": 16.2, "unit": "mm"}
